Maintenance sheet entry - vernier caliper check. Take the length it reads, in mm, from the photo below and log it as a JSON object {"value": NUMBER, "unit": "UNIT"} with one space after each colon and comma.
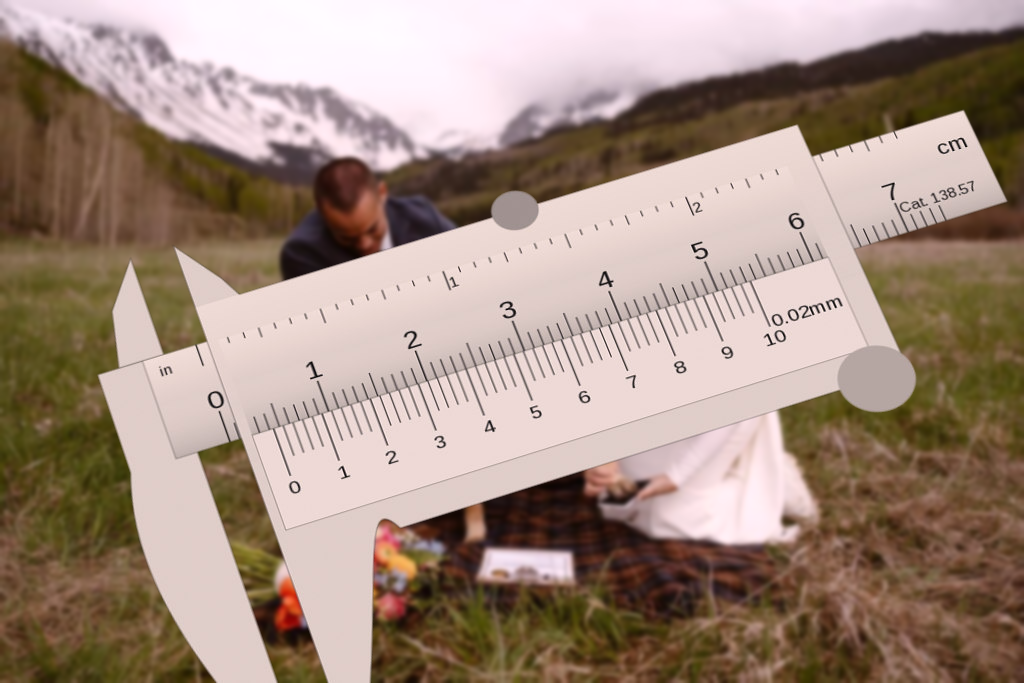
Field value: {"value": 4.4, "unit": "mm"}
